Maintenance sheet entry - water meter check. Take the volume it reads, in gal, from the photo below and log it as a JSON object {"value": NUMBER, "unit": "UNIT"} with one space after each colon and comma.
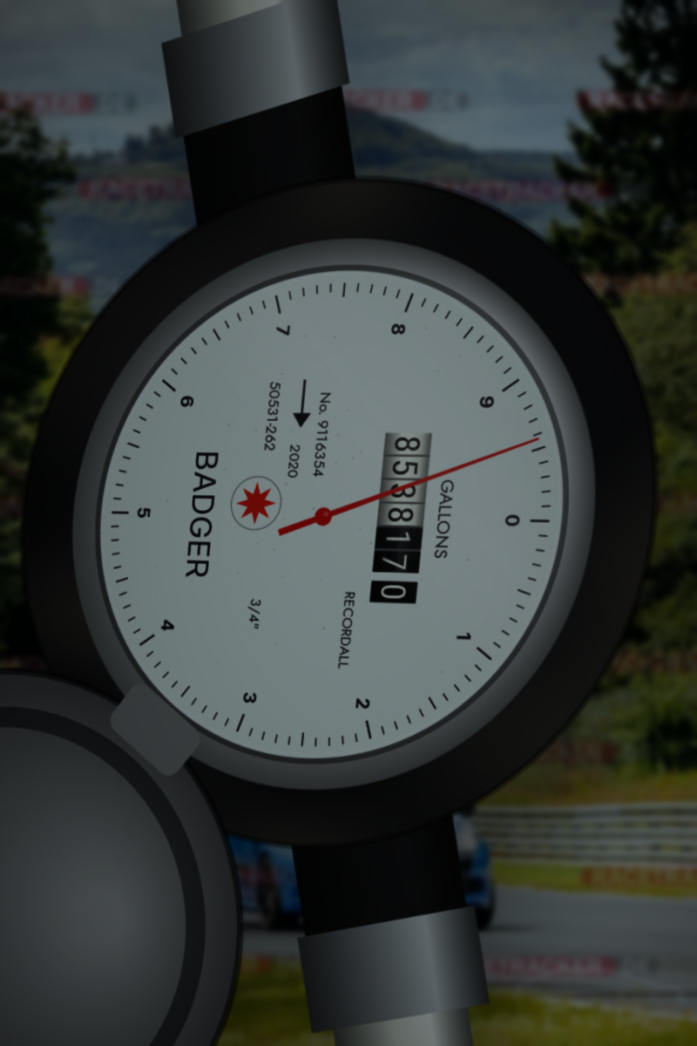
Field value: {"value": 8538169.4, "unit": "gal"}
